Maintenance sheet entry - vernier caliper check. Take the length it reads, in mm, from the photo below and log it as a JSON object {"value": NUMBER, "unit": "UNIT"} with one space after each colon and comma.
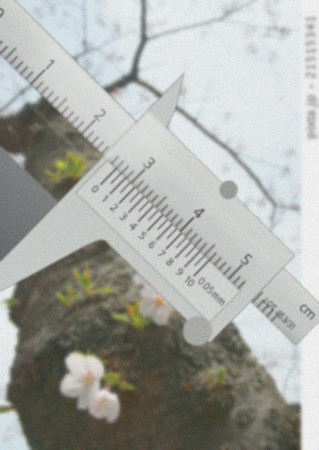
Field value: {"value": 27.0, "unit": "mm"}
